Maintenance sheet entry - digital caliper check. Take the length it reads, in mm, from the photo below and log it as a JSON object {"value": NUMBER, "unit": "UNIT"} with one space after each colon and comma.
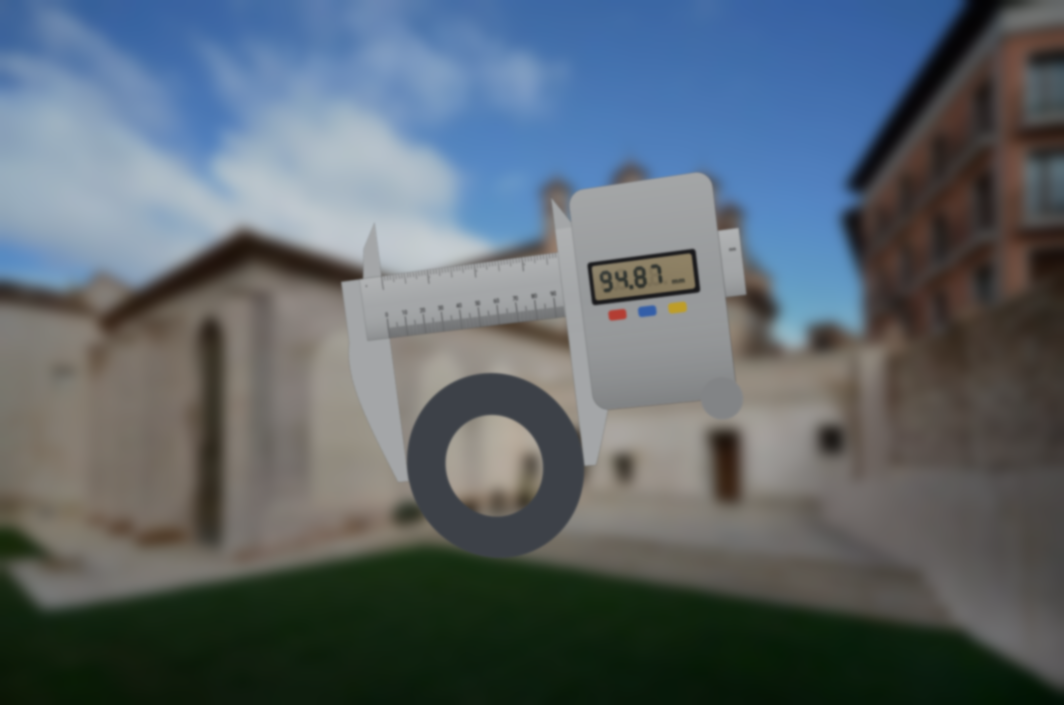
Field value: {"value": 94.87, "unit": "mm"}
